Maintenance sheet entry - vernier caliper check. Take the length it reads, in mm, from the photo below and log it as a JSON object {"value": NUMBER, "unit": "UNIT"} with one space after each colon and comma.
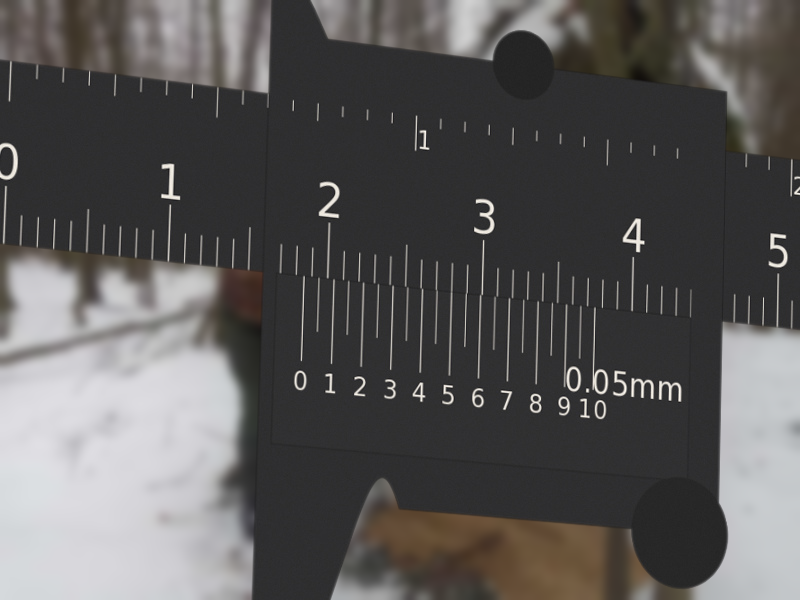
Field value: {"value": 18.5, "unit": "mm"}
